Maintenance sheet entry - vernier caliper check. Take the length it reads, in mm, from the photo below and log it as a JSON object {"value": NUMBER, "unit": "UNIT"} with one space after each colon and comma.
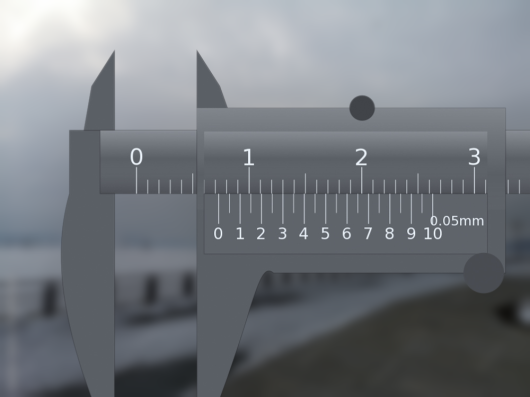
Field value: {"value": 7.3, "unit": "mm"}
